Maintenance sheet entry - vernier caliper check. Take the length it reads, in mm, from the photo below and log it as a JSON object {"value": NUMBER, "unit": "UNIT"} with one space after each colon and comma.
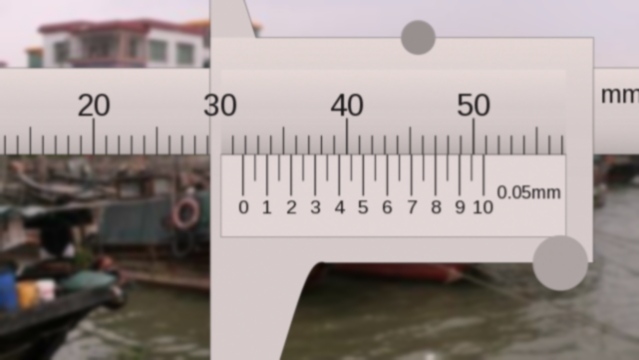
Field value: {"value": 31.8, "unit": "mm"}
